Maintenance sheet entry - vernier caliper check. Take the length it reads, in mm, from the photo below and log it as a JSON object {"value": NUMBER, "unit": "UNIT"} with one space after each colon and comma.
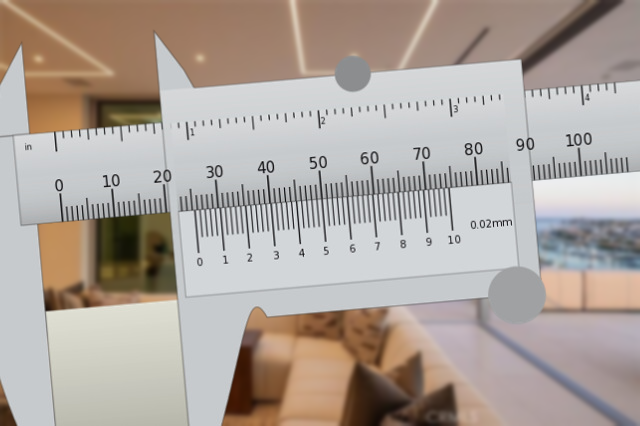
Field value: {"value": 25.5, "unit": "mm"}
